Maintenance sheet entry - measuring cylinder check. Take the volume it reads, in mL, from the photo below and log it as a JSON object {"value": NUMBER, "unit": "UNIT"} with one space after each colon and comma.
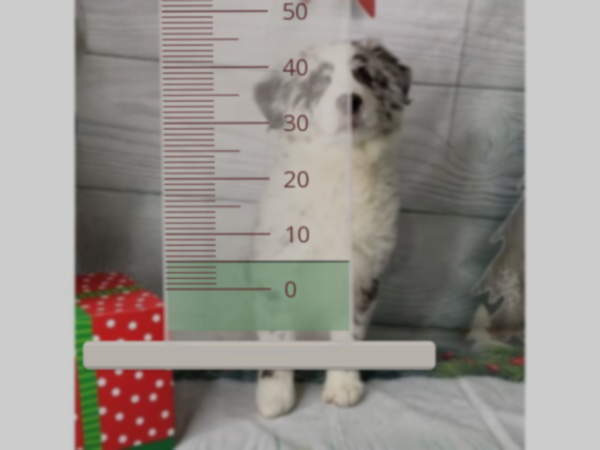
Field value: {"value": 5, "unit": "mL"}
